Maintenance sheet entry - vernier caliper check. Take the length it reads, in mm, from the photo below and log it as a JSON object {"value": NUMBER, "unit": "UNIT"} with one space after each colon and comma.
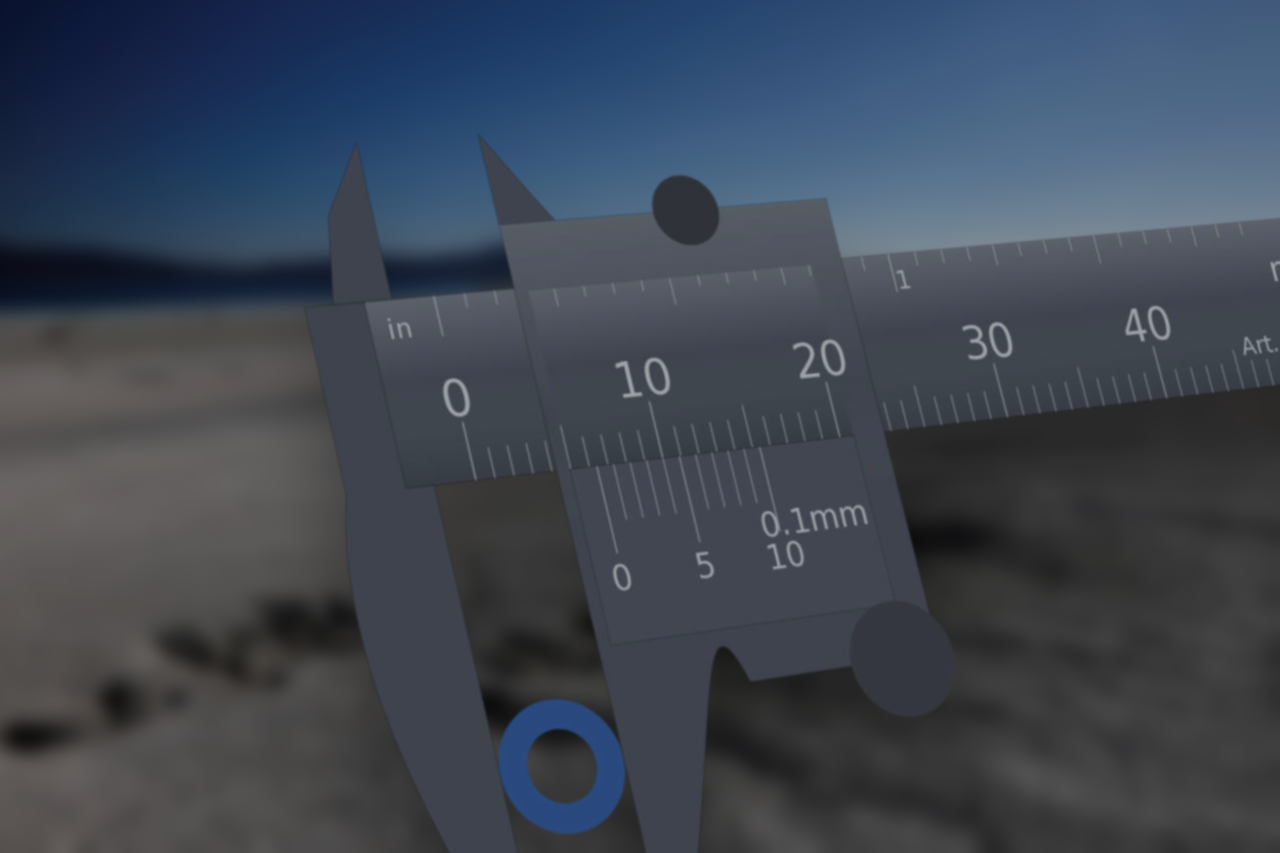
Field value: {"value": 6.4, "unit": "mm"}
